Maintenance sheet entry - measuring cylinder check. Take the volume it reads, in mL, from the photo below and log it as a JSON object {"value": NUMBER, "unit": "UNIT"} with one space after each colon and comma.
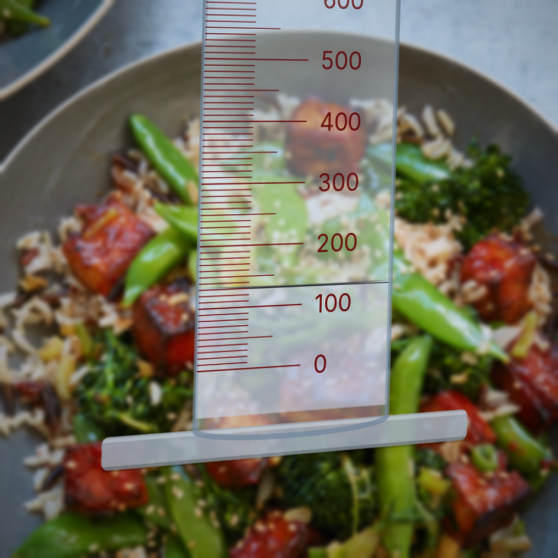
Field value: {"value": 130, "unit": "mL"}
